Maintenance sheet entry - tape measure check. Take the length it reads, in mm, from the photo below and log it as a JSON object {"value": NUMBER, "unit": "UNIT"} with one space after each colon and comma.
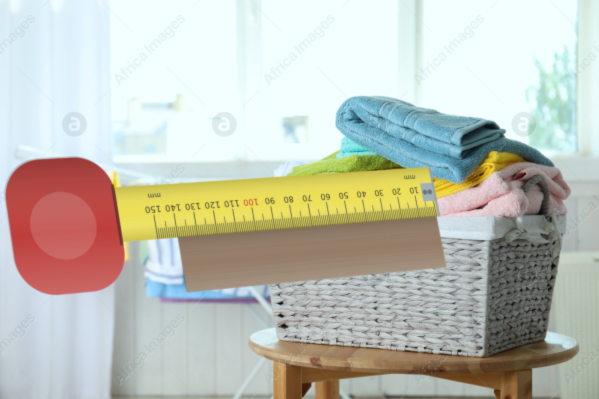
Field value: {"value": 140, "unit": "mm"}
